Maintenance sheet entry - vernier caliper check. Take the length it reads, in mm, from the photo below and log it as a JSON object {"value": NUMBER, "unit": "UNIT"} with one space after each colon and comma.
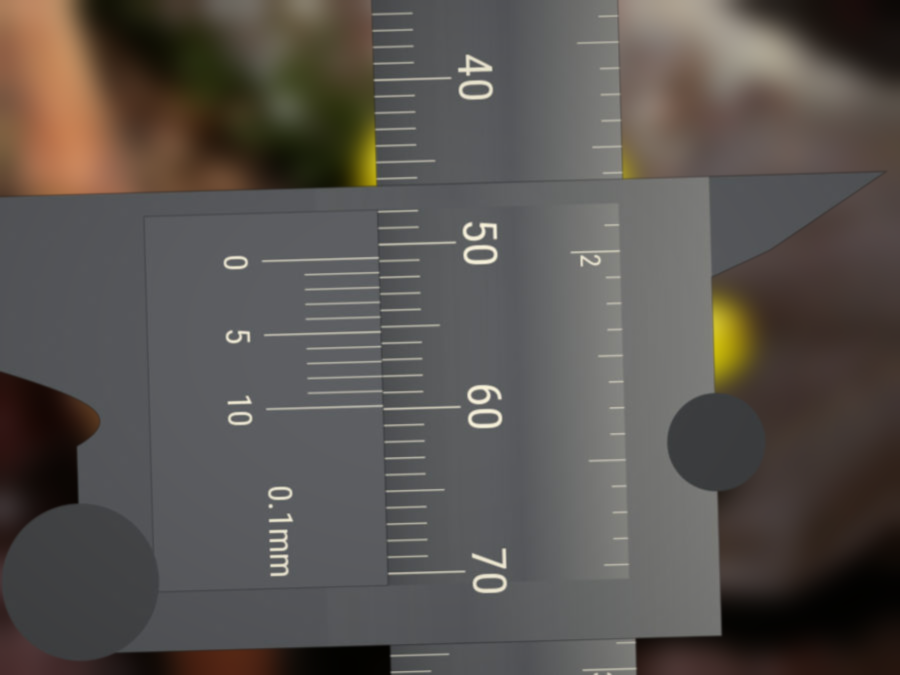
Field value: {"value": 50.8, "unit": "mm"}
